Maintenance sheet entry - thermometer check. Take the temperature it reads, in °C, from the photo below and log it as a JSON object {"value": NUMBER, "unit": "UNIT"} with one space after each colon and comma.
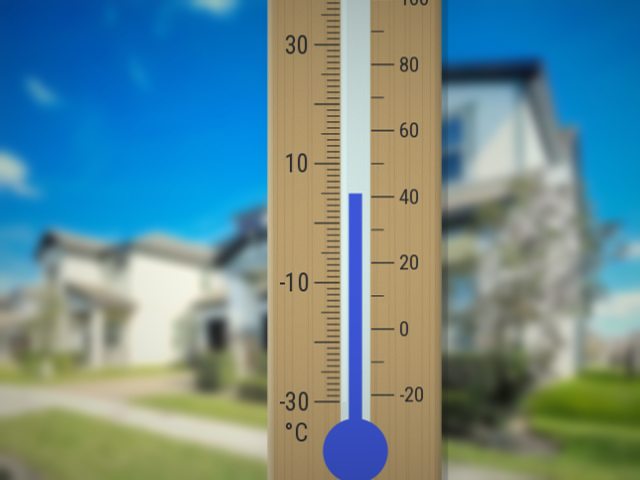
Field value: {"value": 5, "unit": "°C"}
